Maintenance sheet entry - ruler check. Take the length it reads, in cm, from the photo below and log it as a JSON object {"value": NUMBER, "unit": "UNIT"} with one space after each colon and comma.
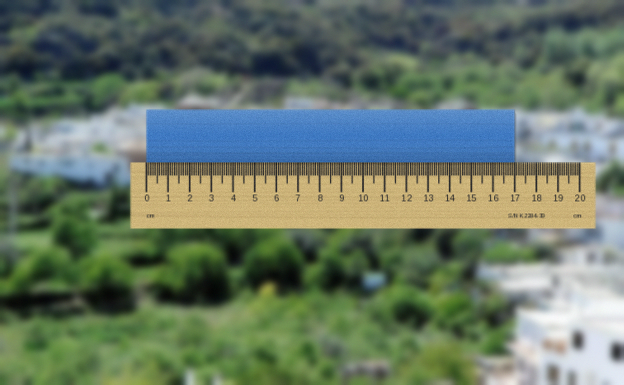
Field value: {"value": 17, "unit": "cm"}
